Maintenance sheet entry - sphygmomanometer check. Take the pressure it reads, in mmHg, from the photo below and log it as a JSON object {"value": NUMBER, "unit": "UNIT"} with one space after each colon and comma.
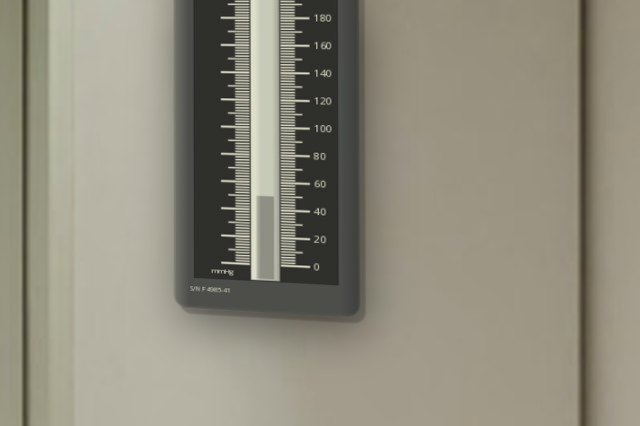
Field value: {"value": 50, "unit": "mmHg"}
